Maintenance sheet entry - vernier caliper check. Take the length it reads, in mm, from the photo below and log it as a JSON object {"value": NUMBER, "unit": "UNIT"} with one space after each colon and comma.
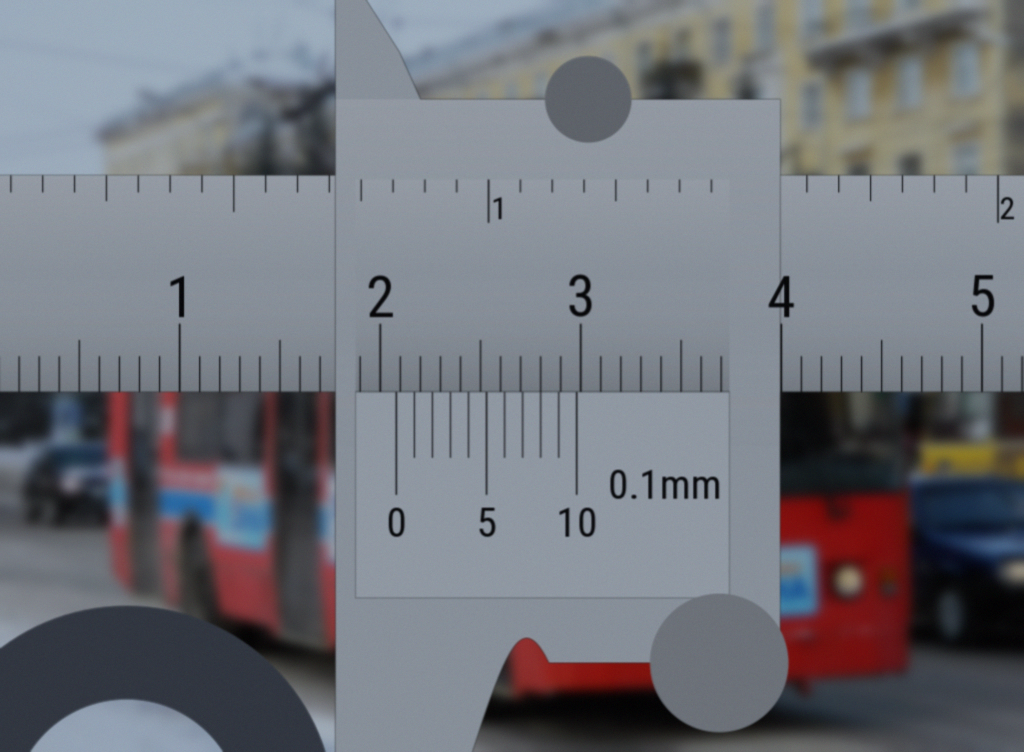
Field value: {"value": 20.8, "unit": "mm"}
